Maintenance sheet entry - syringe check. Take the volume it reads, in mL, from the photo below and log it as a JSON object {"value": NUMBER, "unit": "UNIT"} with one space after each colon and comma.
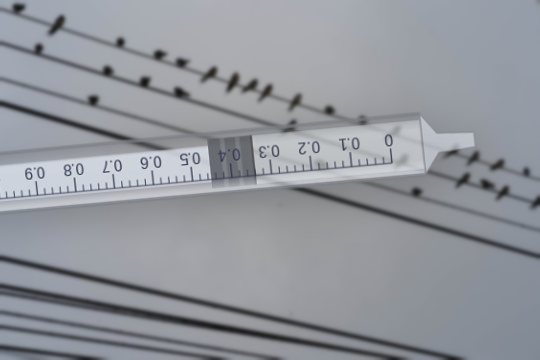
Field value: {"value": 0.34, "unit": "mL"}
